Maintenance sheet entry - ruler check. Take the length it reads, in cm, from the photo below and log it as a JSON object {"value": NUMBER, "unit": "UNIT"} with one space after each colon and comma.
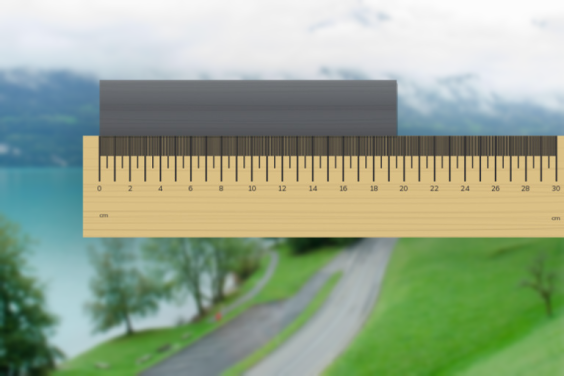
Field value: {"value": 19.5, "unit": "cm"}
